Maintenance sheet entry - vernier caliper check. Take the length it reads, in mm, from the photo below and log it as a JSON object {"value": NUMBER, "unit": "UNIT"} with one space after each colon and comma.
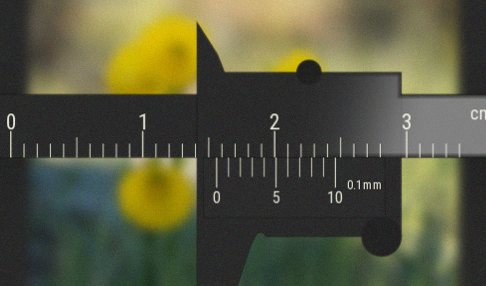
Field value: {"value": 15.6, "unit": "mm"}
